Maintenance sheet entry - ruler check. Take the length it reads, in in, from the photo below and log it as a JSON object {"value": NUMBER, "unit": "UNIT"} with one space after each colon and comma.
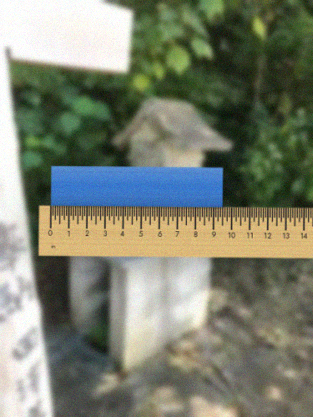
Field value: {"value": 9.5, "unit": "in"}
